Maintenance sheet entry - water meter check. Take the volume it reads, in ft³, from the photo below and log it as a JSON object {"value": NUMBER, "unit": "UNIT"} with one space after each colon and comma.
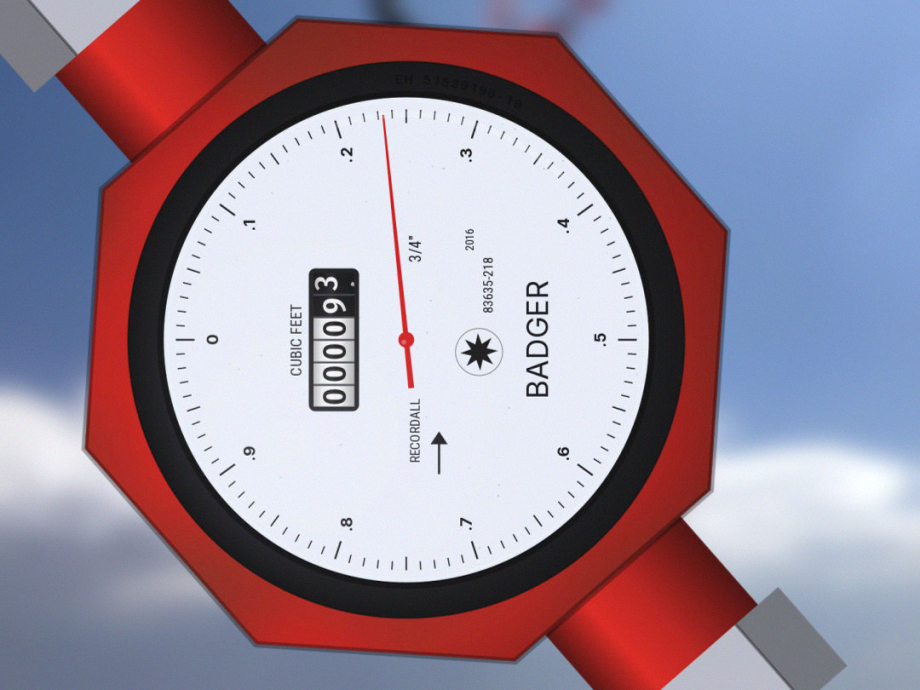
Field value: {"value": 93.23, "unit": "ft³"}
